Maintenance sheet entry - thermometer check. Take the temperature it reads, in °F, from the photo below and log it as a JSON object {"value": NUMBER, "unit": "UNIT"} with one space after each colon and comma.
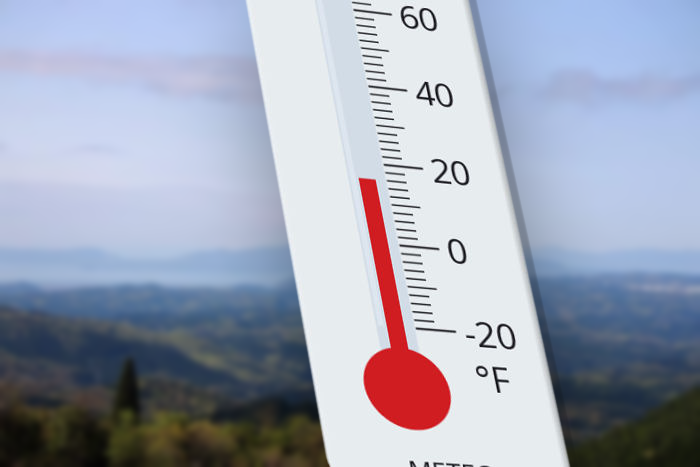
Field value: {"value": 16, "unit": "°F"}
